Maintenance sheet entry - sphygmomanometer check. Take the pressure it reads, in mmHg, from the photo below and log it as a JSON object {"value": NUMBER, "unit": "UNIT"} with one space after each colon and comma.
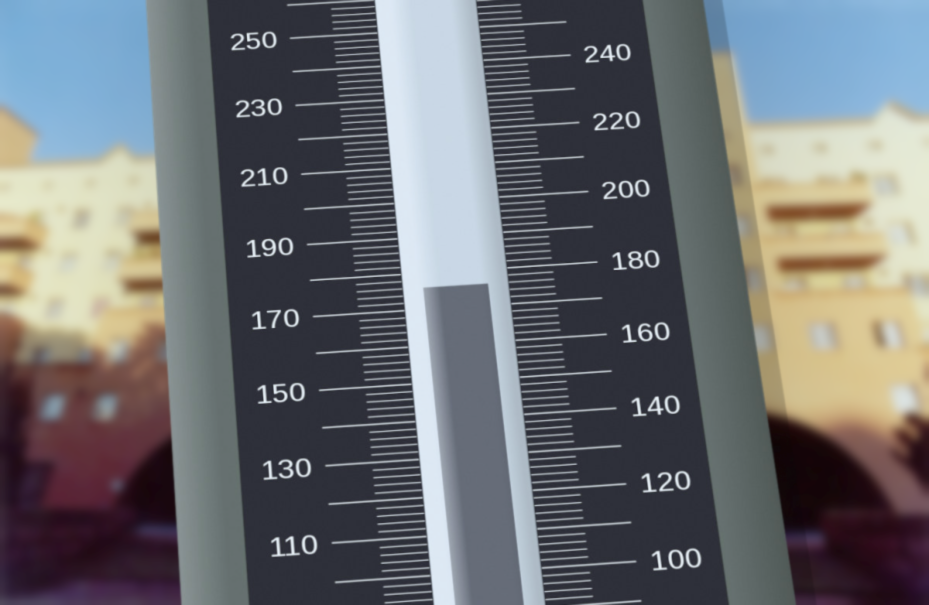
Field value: {"value": 176, "unit": "mmHg"}
